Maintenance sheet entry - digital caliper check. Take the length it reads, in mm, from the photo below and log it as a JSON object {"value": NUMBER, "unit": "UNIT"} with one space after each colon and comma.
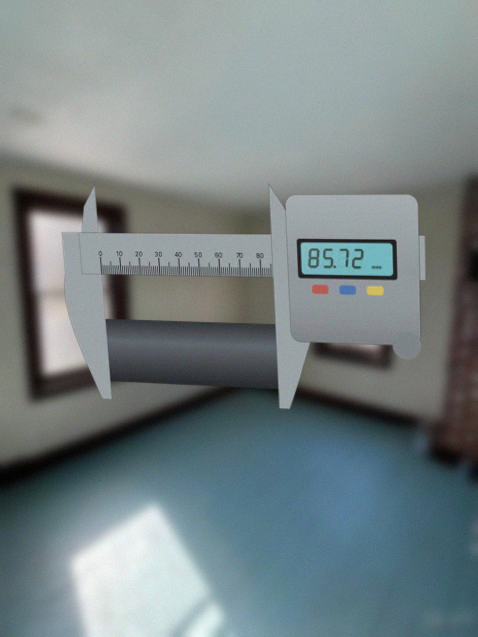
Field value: {"value": 85.72, "unit": "mm"}
